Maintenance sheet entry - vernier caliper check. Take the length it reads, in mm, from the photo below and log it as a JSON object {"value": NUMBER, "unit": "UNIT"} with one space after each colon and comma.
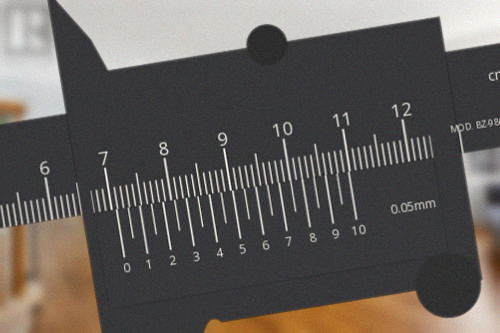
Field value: {"value": 70.8, "unit": "mm"}
